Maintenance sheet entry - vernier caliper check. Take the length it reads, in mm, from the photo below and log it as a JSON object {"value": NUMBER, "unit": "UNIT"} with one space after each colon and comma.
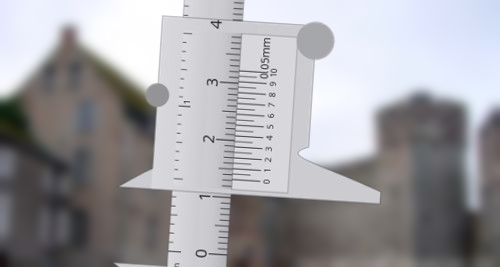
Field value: {"value": 13.2, "unit": "mm"}
